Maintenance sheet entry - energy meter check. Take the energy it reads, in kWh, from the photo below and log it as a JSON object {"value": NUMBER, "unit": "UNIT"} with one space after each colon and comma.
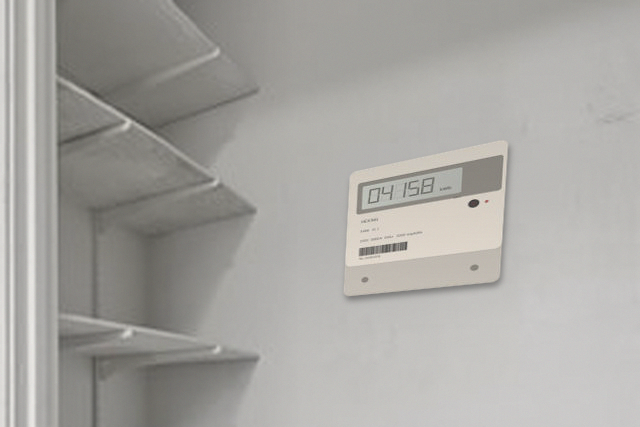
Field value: {"value": 4158, "unit": "kWh"}
